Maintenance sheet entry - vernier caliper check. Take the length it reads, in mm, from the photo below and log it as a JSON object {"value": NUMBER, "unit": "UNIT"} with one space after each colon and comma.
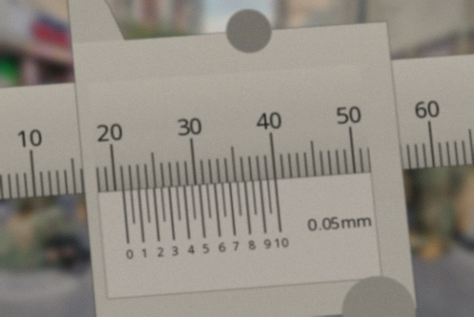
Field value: {"value": 21.0, "unit": "mm"}
